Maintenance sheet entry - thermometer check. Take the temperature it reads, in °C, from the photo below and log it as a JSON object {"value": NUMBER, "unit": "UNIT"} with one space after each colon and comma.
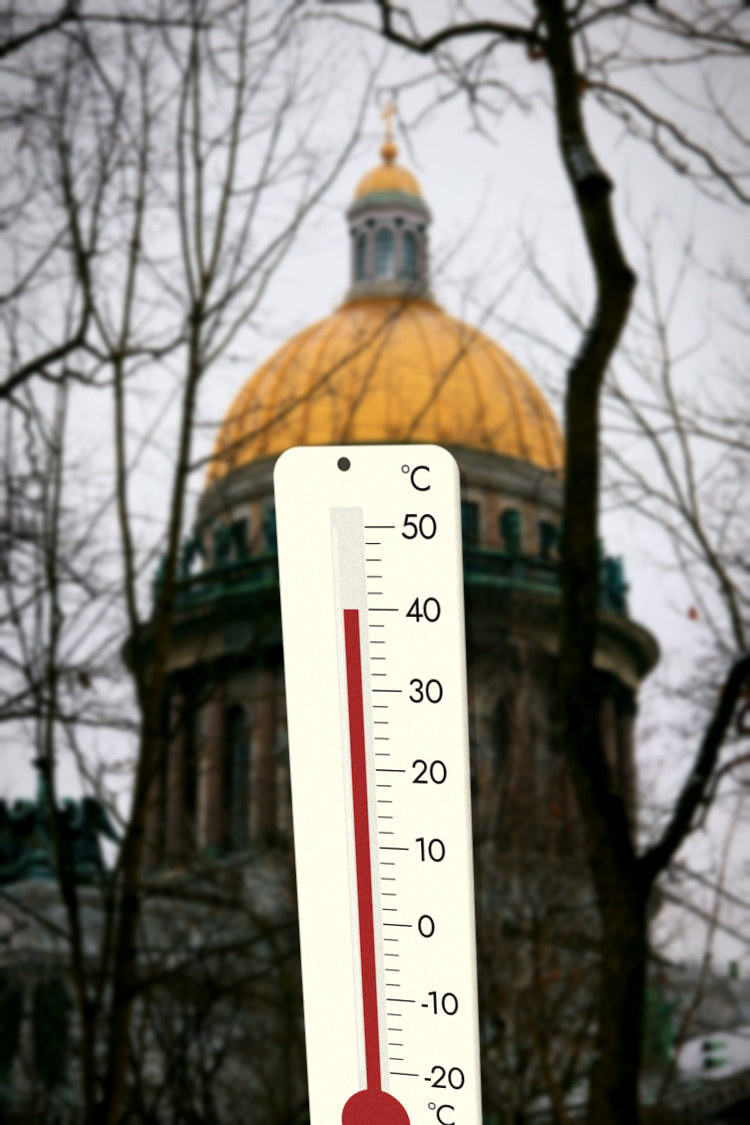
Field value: {"value": 40, "unit": "°C"}
